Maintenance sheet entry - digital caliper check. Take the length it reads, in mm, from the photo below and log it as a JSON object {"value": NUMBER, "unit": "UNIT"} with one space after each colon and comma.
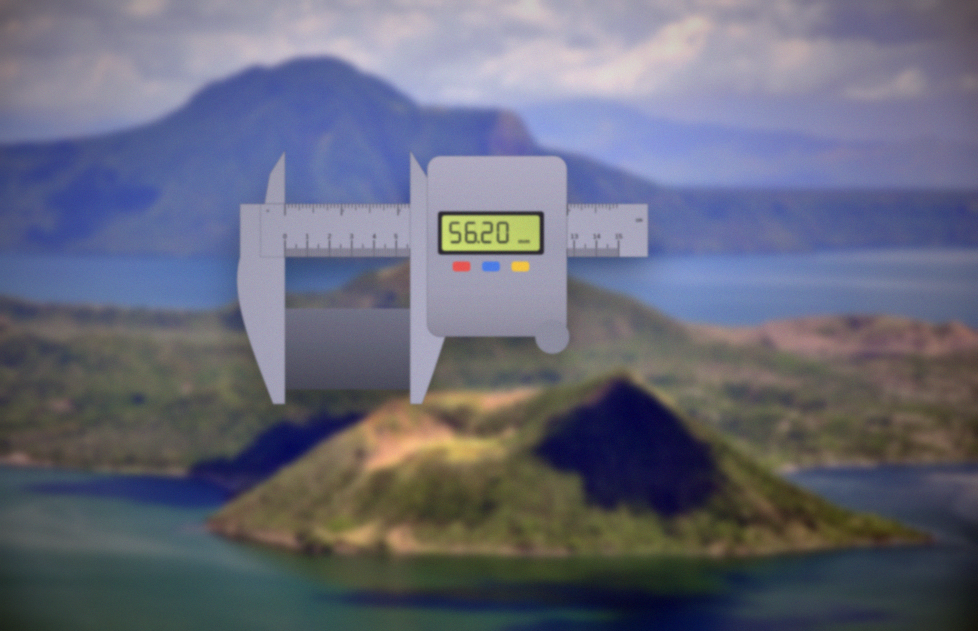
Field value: {"value": 56.20, "unit": "mm"}
